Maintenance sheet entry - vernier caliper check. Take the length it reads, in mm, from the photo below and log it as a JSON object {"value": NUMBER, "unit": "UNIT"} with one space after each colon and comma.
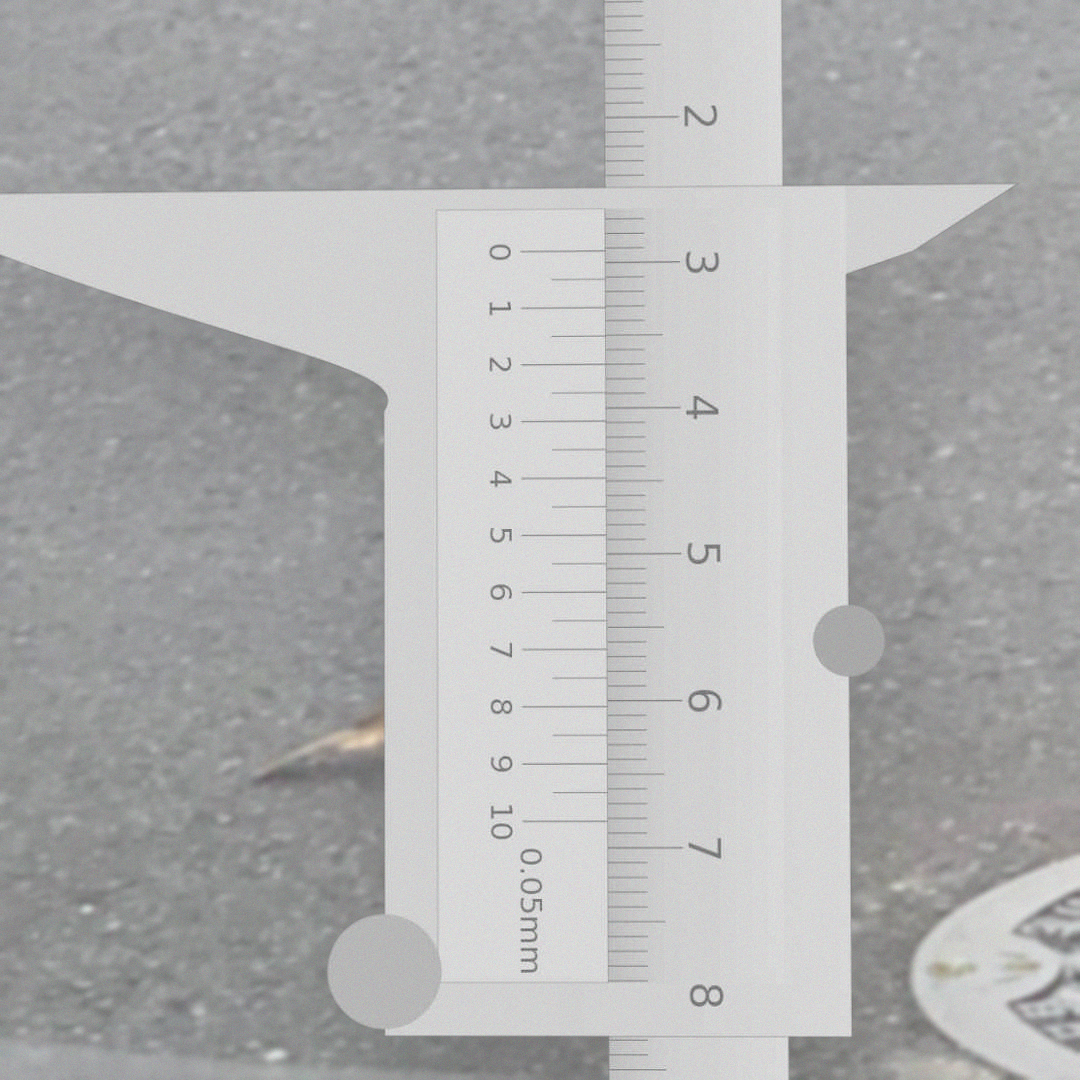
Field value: {"value": 29.2, "unit": "mm"}
